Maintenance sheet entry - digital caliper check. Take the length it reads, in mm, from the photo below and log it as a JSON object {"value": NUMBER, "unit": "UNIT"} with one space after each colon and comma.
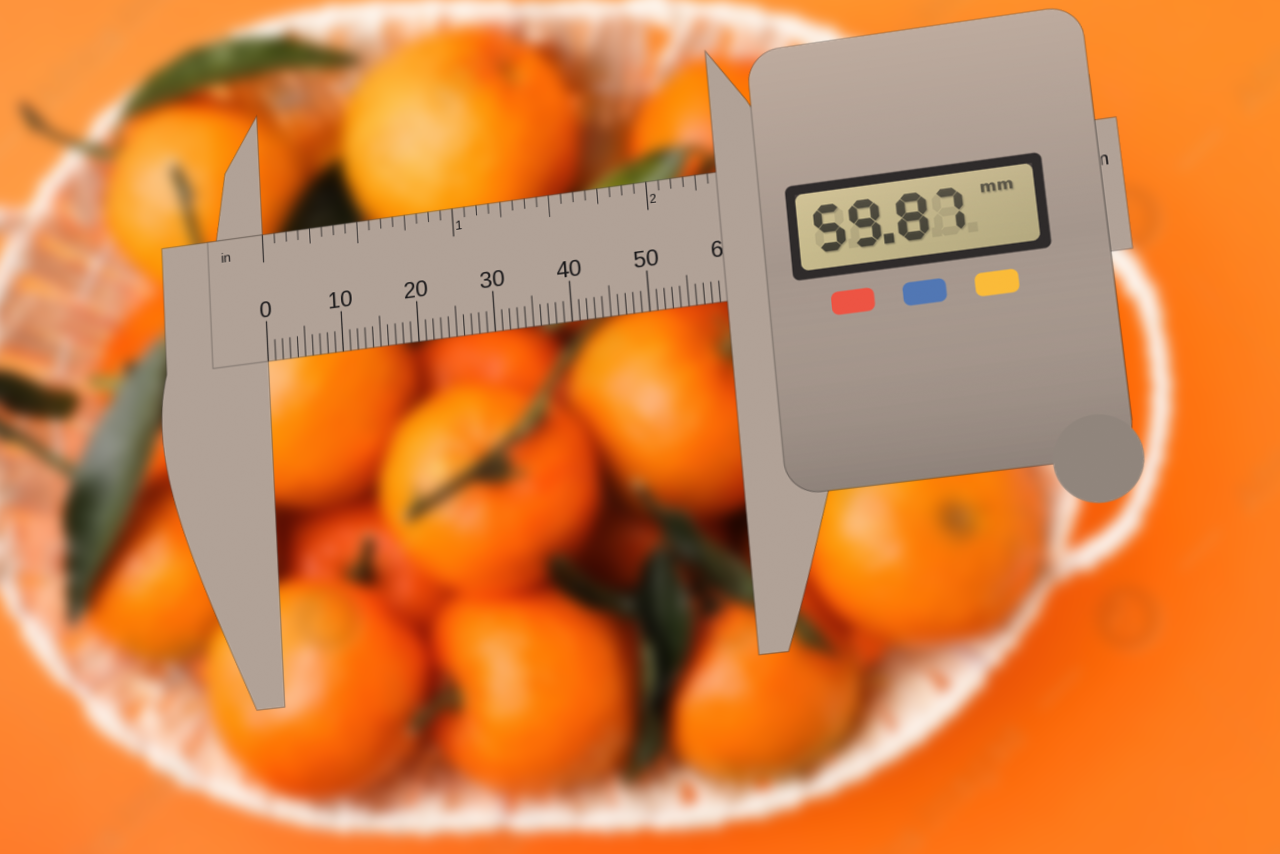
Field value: {"value": 59.87, "unit": "mm"}
